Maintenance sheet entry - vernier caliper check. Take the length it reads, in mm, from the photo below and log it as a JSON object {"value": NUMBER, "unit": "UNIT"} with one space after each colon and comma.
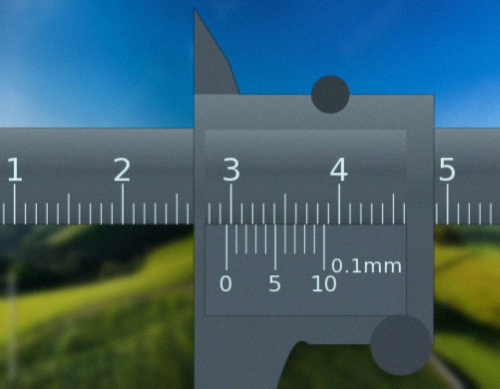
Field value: {"value": 29.6, "unit": "mm"}
